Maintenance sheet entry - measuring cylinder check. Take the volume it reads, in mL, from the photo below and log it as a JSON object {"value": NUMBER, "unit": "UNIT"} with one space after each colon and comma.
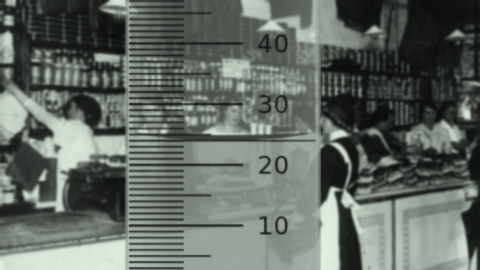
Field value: {"value": 24, "unit": "mL"}
